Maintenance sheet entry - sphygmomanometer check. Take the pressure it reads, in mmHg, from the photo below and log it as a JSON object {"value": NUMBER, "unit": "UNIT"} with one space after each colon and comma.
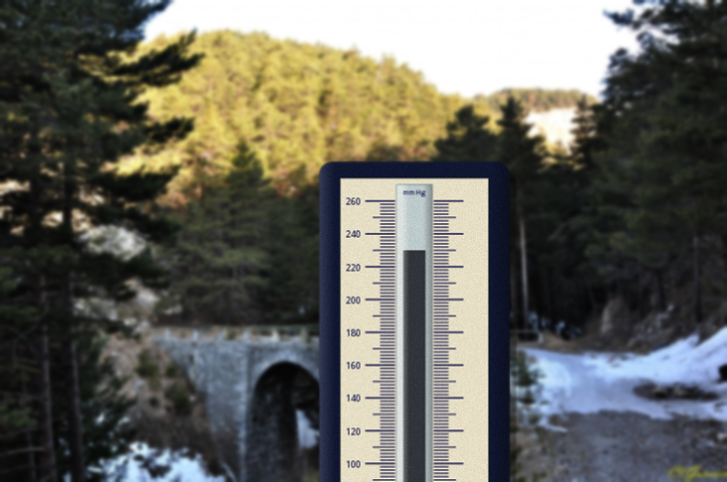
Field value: {"value": 230, "unit": "mmHg"}
